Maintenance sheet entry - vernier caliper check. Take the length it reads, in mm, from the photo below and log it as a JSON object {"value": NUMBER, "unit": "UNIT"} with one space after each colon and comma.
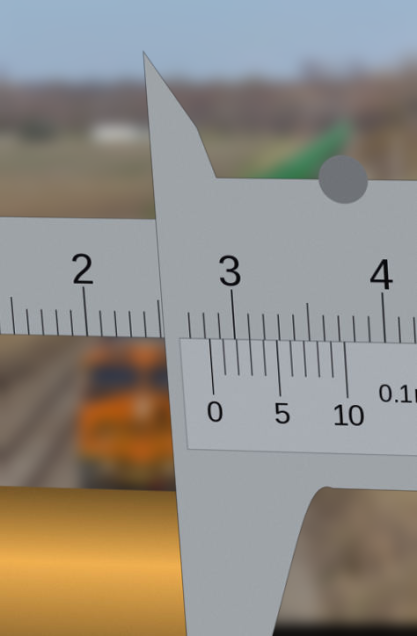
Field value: {"value": 28.3, "unit": "mm"}
